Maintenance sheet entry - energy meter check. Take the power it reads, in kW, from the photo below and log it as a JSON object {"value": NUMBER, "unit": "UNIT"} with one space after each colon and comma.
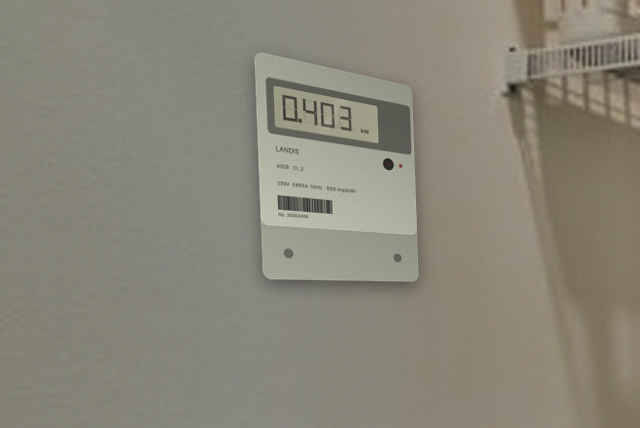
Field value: {"value": 0.403, "unit": "kW"}
